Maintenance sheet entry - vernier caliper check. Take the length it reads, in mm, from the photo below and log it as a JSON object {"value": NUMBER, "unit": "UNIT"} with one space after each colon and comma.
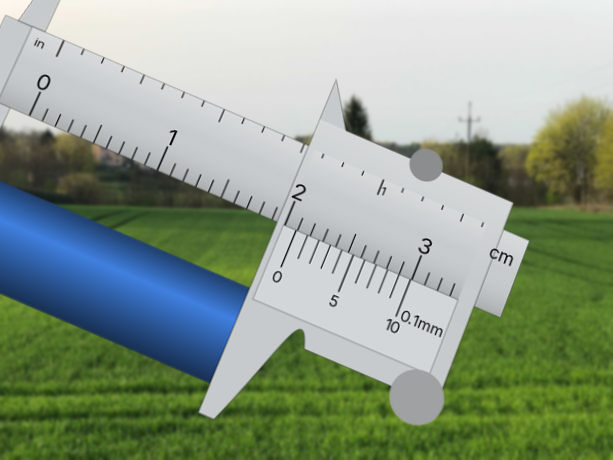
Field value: {"value": 20.9, "unit": "mm"}
